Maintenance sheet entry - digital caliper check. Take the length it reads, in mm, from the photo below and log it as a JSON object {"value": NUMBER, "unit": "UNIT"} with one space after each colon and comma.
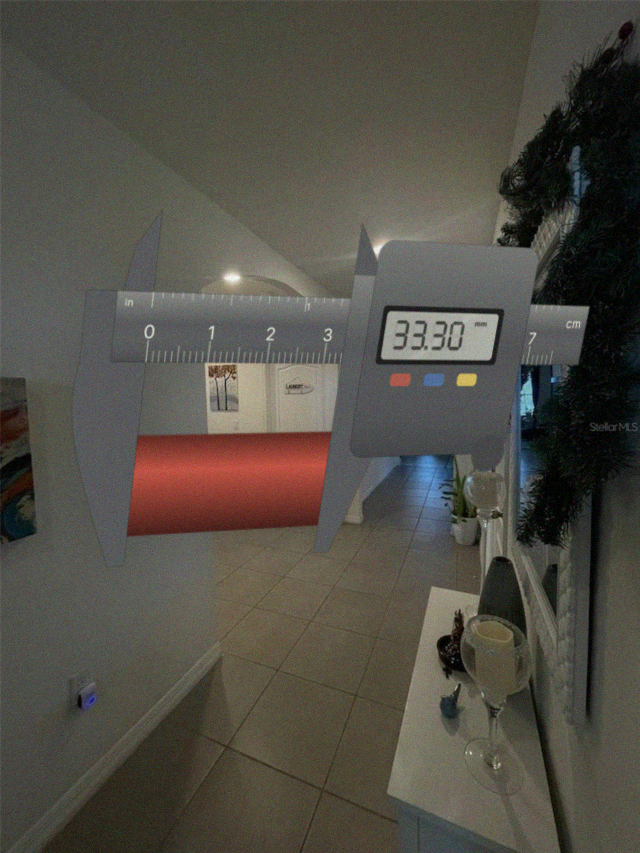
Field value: {"value": 33.30, "unit": "mm"}
